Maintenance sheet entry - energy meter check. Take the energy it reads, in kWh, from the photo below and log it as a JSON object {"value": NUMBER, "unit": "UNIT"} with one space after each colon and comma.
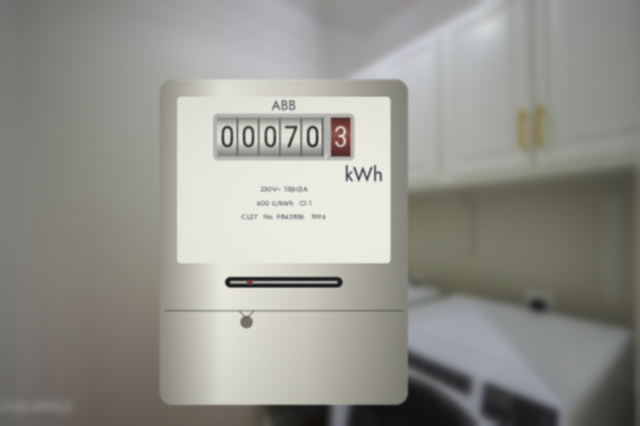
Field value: {"value": 70.3, "unit": "kWh"}
